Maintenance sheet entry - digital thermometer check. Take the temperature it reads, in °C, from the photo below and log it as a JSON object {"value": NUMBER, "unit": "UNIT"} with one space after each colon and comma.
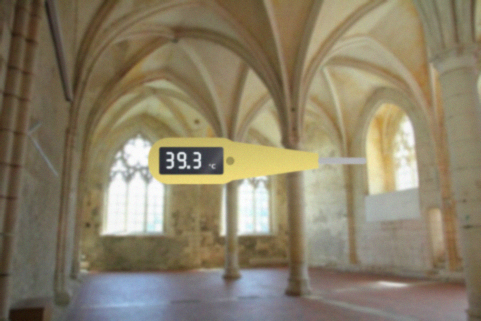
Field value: {"value": 39.3, "unit": "°C"}
